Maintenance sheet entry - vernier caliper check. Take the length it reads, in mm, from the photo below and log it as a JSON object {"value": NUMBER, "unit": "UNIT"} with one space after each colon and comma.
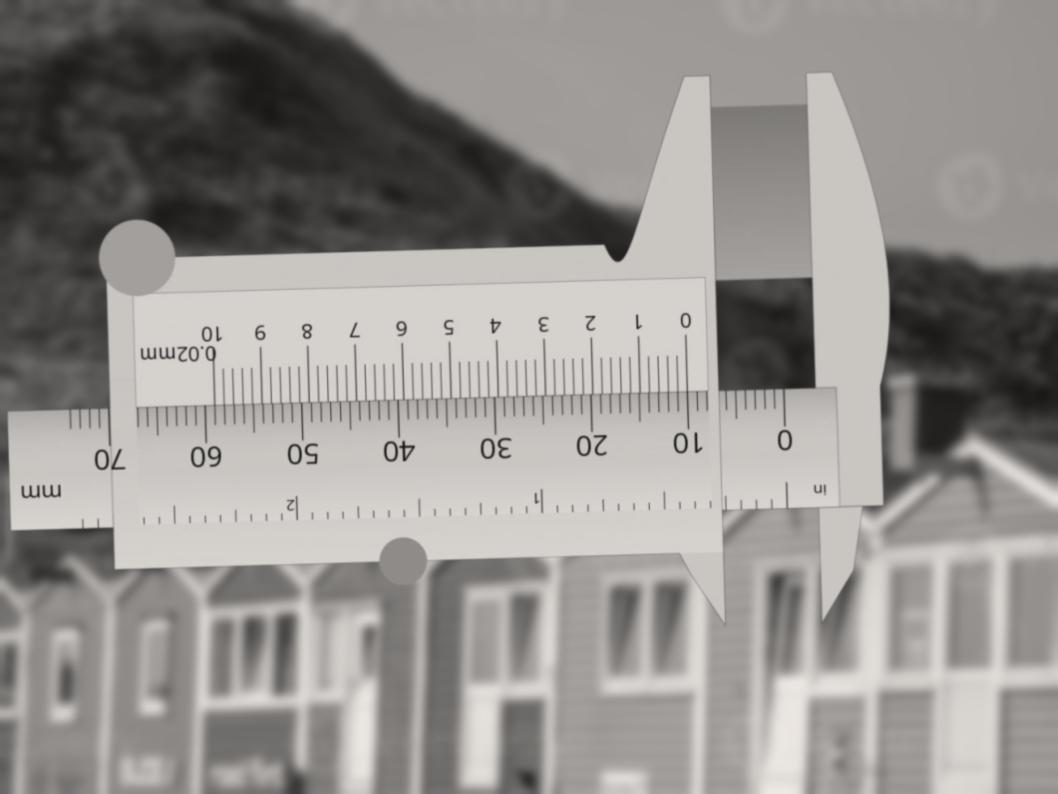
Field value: {"value": 10.0, "unit": "mm"}
